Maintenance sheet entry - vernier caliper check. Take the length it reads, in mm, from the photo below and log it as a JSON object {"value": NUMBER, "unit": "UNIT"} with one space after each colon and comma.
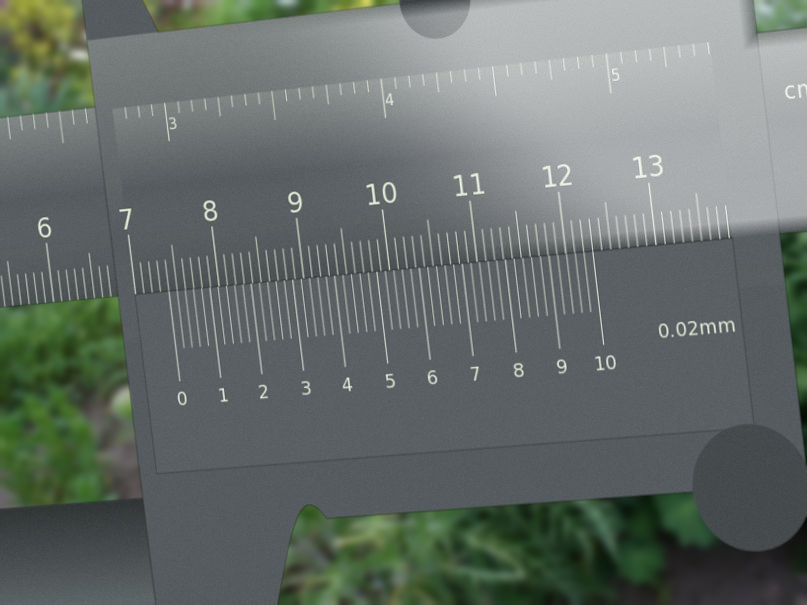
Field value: {"value": 74.0, "unit": "mm"}
